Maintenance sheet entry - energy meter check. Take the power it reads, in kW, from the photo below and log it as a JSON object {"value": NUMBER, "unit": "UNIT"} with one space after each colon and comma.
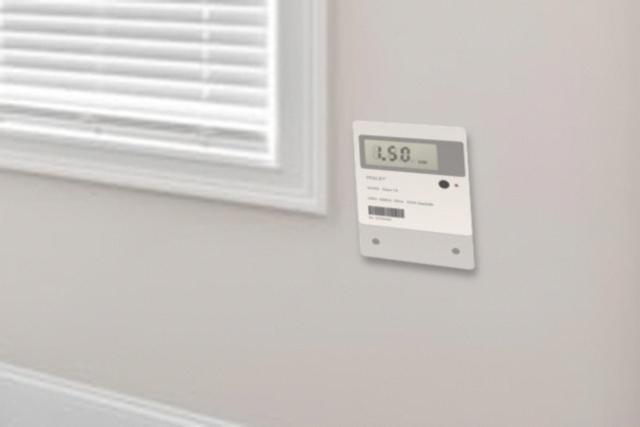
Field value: {"value": 1.50, "unit": "kW"}
